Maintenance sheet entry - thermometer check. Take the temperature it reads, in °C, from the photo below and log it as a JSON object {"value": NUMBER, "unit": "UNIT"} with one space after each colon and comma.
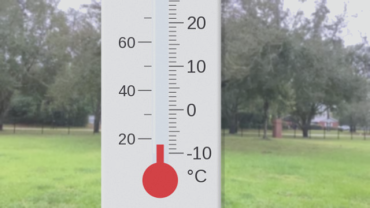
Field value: {"value": -8, "unit": "°C"}
